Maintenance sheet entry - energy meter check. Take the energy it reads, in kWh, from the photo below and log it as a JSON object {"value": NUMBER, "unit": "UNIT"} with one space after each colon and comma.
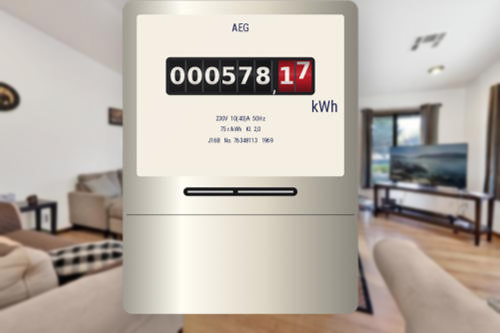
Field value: {"value": 578.17, "unit": "kWh"}
